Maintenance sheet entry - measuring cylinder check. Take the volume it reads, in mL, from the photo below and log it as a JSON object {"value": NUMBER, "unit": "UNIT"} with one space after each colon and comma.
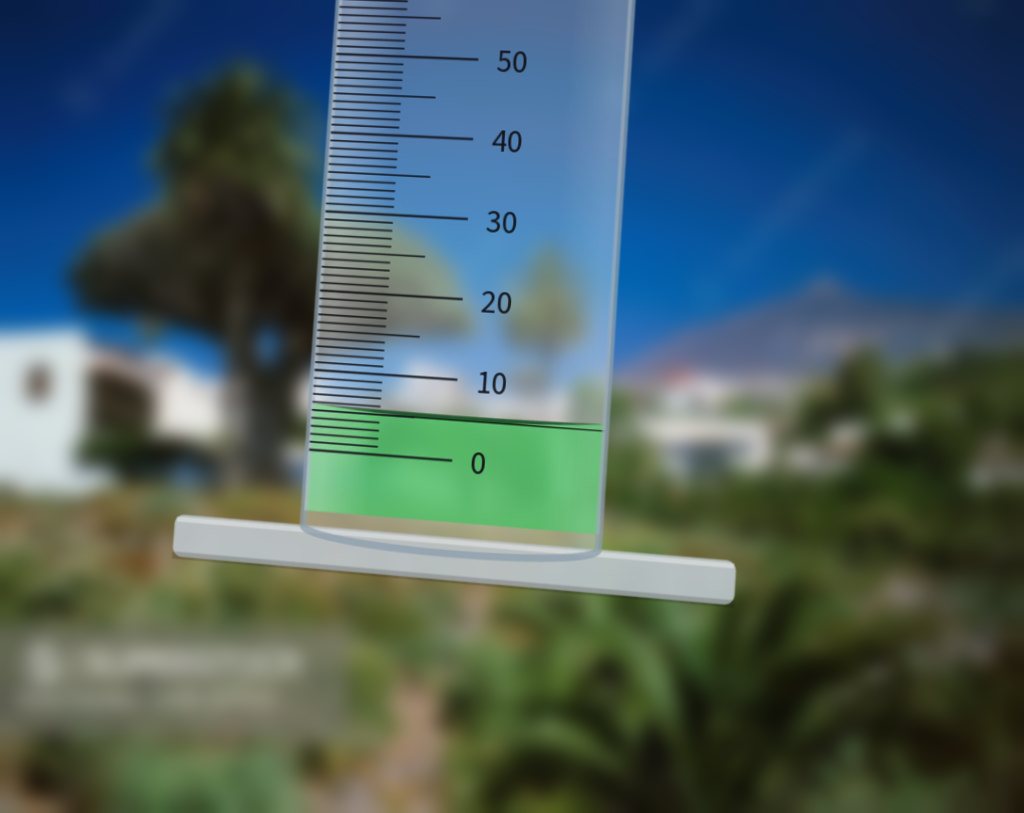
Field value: {"value": 5, "unit": "mL"}
